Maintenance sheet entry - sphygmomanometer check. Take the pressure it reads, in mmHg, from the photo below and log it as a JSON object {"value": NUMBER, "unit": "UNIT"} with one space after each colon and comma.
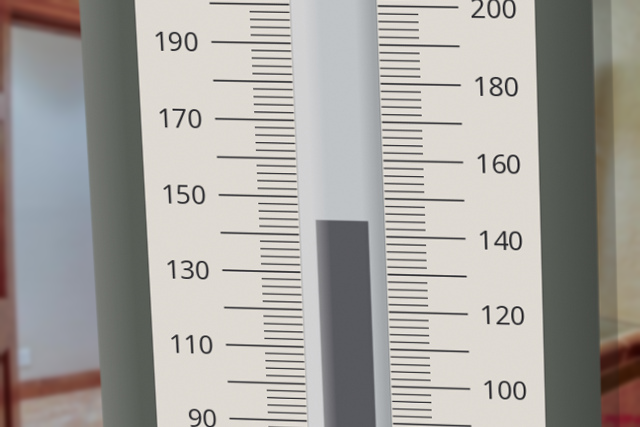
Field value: {"value": 144, "unit": "mmHg"}
